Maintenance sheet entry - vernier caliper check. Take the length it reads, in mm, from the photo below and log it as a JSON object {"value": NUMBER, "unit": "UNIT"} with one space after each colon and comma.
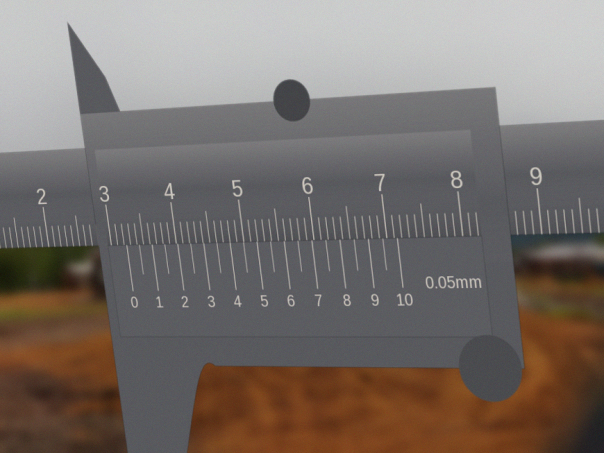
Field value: {"value": 32.4, "unit": "mm"}
